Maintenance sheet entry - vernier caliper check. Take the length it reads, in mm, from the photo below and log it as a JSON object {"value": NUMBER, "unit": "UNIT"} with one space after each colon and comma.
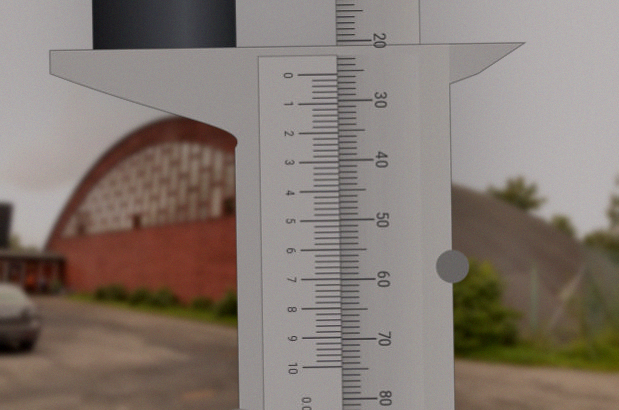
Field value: {"value": 25.6, "unit": "mm"}
